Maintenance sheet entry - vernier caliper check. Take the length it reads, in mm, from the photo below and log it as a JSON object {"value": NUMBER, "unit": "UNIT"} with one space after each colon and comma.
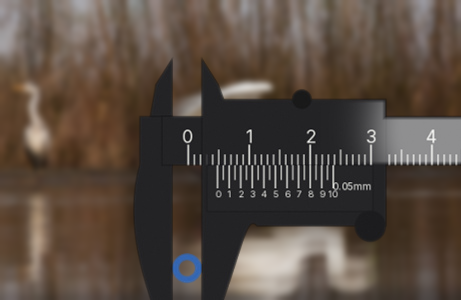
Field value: {"value": 4.8, "unit": "mm"}
